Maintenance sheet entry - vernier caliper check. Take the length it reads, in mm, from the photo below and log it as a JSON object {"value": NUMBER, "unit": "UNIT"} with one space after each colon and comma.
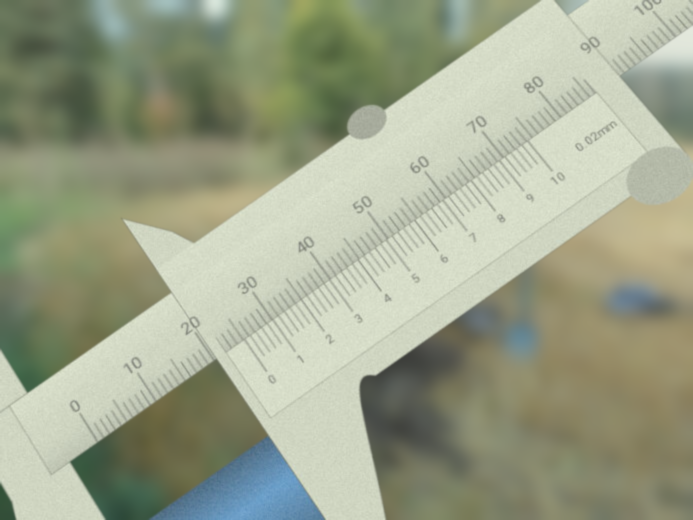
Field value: {"value": 25.2, "unit": "mm"}
